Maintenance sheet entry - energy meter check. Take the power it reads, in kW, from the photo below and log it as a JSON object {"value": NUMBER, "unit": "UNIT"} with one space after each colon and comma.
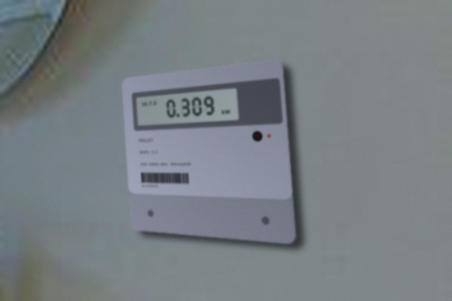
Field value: {"value": 0.309, "unit": "kW"}
